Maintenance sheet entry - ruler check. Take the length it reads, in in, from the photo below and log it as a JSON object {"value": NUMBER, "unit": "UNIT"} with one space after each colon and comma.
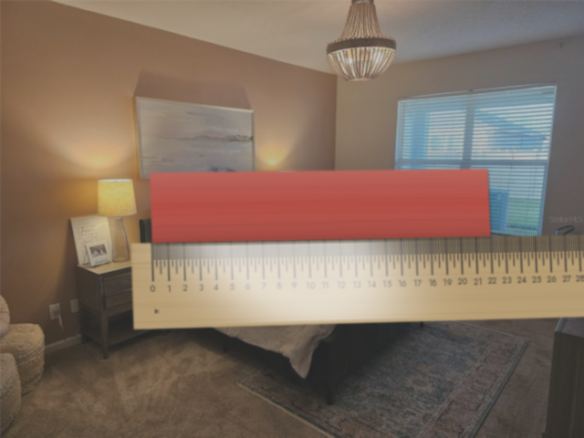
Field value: {"value": 22, "unit": "in"}
